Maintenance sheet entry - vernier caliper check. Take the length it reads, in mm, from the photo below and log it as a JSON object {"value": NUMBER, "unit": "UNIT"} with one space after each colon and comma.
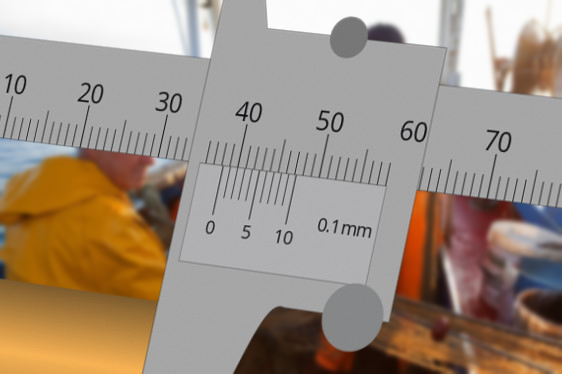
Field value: {"value": 38.2, "unit": "mm"}
